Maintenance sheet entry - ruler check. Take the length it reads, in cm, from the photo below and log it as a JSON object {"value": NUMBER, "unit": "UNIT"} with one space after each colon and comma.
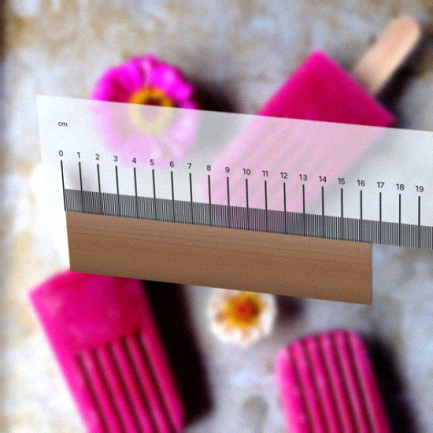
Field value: {"value": 16.5, "unit": "cm"}
